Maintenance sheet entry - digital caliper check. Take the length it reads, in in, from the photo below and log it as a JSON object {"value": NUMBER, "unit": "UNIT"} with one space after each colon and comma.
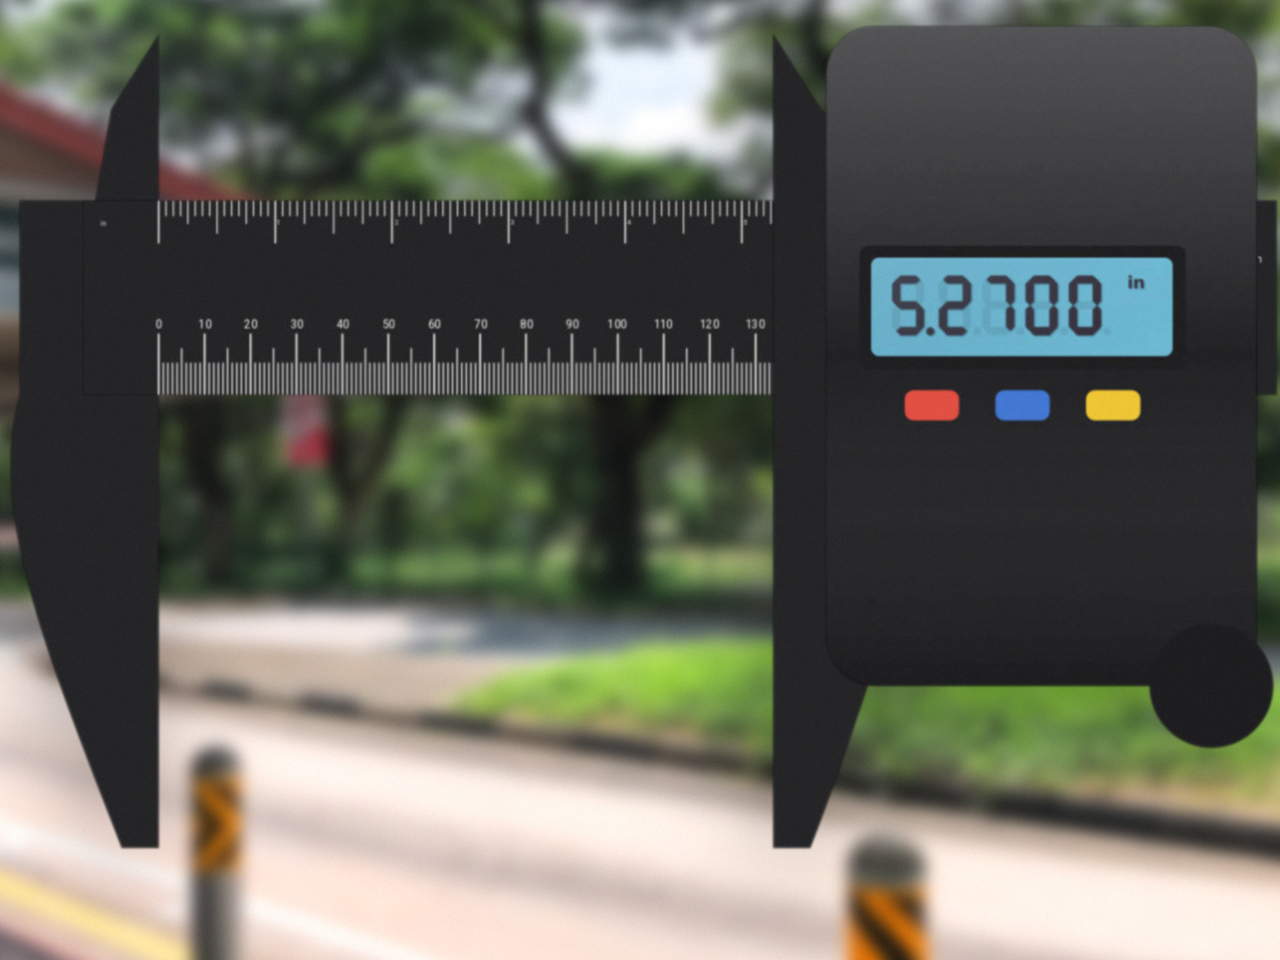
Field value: {"value": 5.2700, "unit": "in"}
